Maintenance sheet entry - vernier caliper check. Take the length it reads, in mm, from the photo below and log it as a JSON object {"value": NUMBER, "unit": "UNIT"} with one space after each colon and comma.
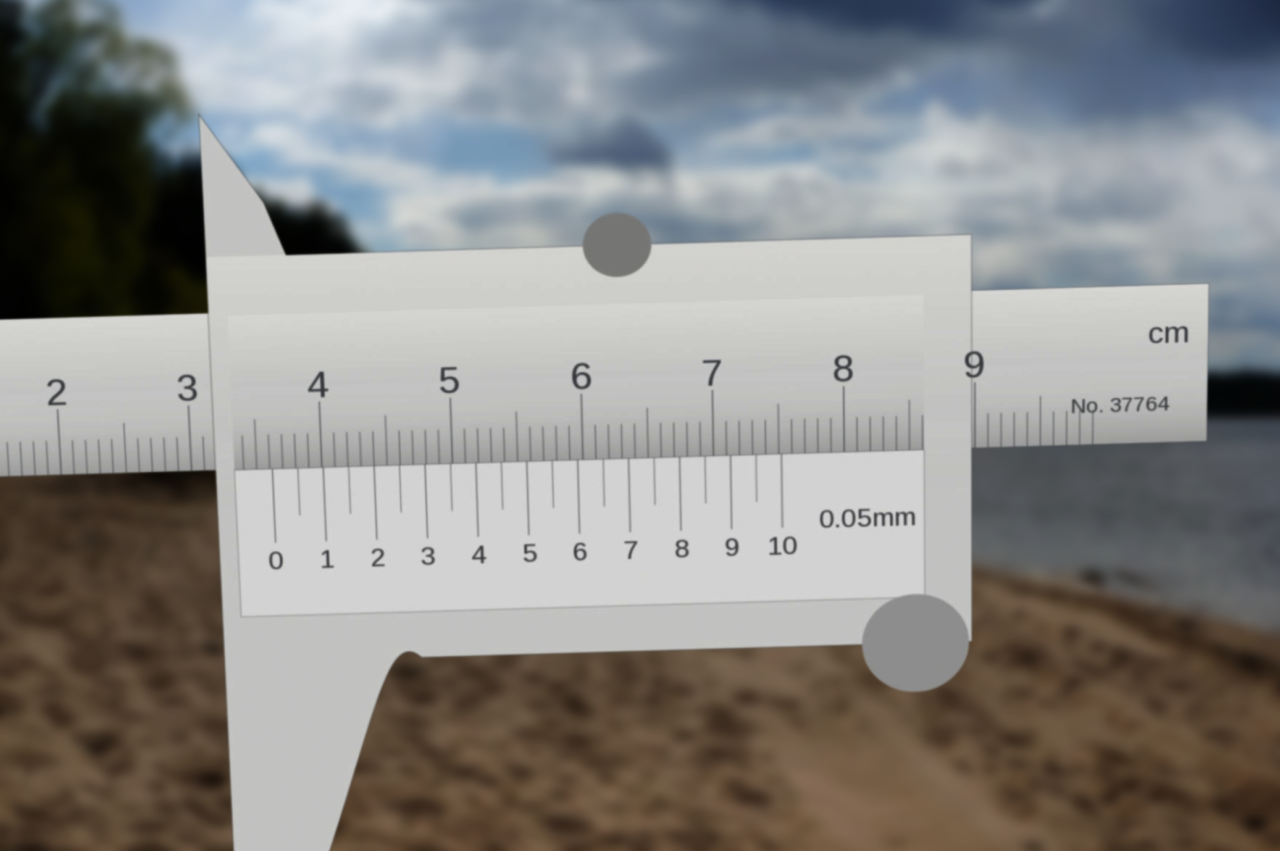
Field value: {"value": 36.2, "unit": "mm"}
